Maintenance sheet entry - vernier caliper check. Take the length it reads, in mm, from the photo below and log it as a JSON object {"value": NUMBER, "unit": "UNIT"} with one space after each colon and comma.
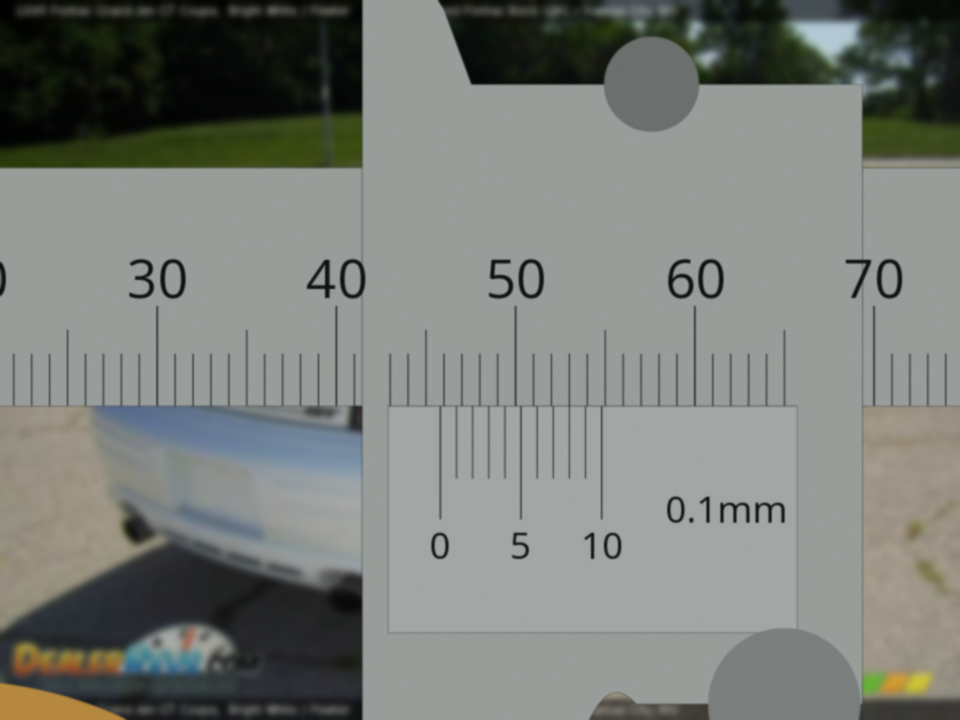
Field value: {"value": 45.8, "unit": "mm"}
